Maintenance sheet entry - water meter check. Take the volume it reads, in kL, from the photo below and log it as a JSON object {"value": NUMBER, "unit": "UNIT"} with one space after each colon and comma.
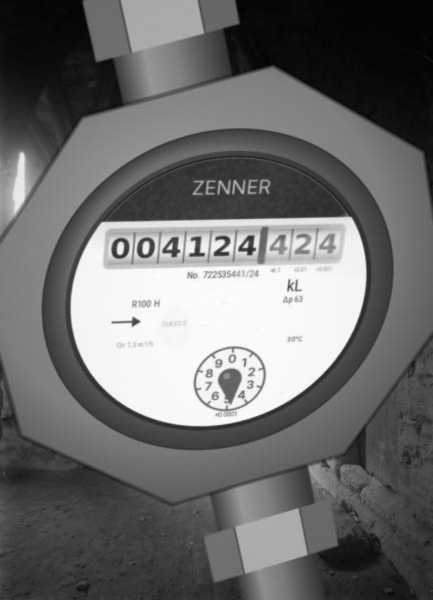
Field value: {"value": 4124.4244, "unit": "kL"}
